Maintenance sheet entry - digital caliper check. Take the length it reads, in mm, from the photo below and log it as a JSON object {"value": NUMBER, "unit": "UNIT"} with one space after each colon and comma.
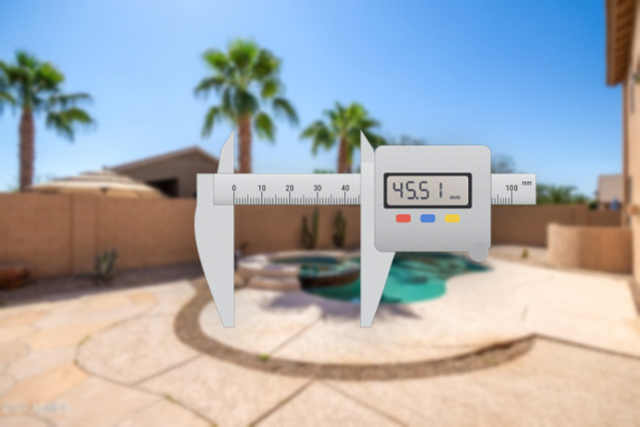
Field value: {"value": 45.51, "unit": "mm"}
